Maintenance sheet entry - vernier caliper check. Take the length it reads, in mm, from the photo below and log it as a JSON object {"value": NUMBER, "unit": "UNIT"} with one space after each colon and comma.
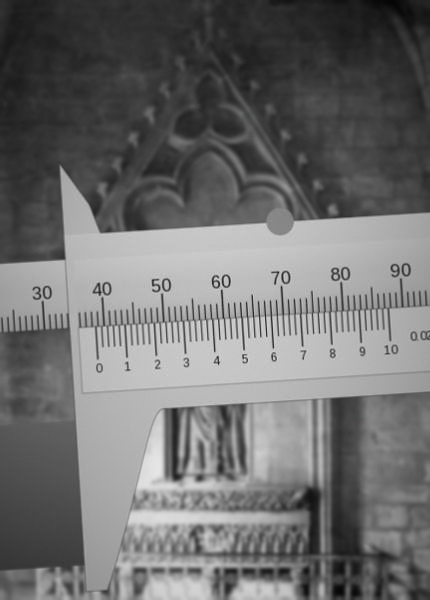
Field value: {"value": 38.6, "unit": "mm"}
